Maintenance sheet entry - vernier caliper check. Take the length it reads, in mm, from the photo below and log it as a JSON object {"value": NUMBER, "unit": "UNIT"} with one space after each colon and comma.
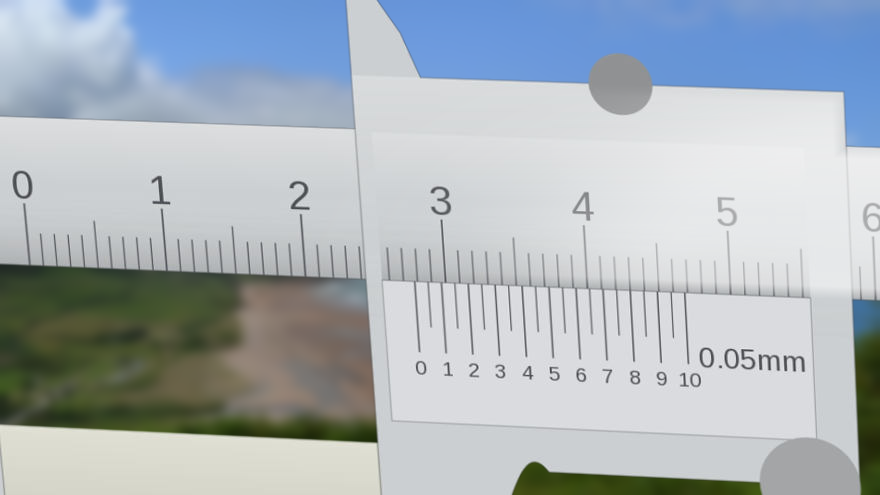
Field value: {"value": 27.8, "unit": "mm"}
